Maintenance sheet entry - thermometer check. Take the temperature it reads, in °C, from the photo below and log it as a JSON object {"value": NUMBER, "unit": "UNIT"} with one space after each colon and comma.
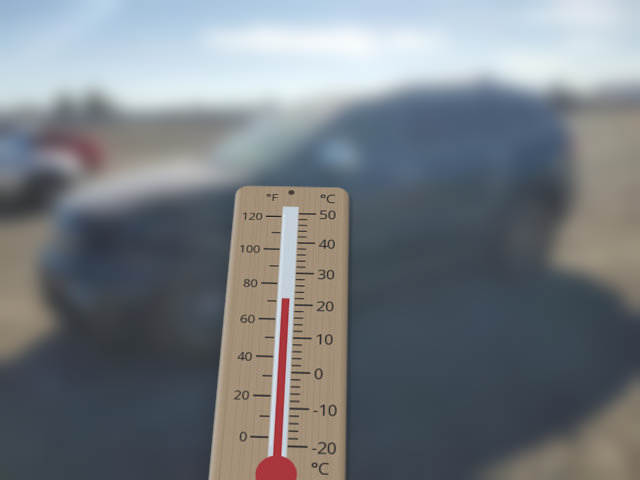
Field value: {"value": 22, "unit": "°C"}
